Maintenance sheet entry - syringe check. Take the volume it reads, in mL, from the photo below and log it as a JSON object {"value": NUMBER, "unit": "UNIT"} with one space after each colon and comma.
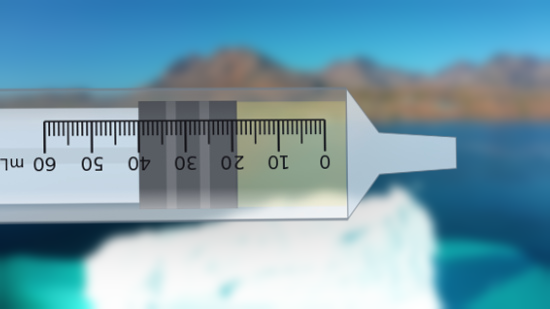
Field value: {"value": 19, "unit": "mL"}
